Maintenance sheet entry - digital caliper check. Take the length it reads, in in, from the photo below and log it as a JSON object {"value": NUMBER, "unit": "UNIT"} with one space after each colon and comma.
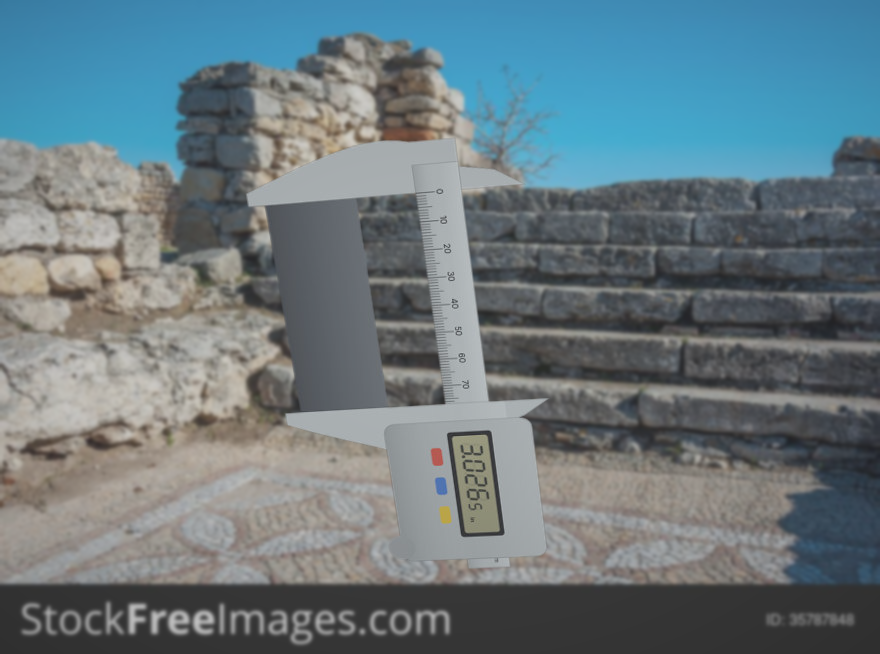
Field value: {"value": 3.0265, "unit": "in"}
